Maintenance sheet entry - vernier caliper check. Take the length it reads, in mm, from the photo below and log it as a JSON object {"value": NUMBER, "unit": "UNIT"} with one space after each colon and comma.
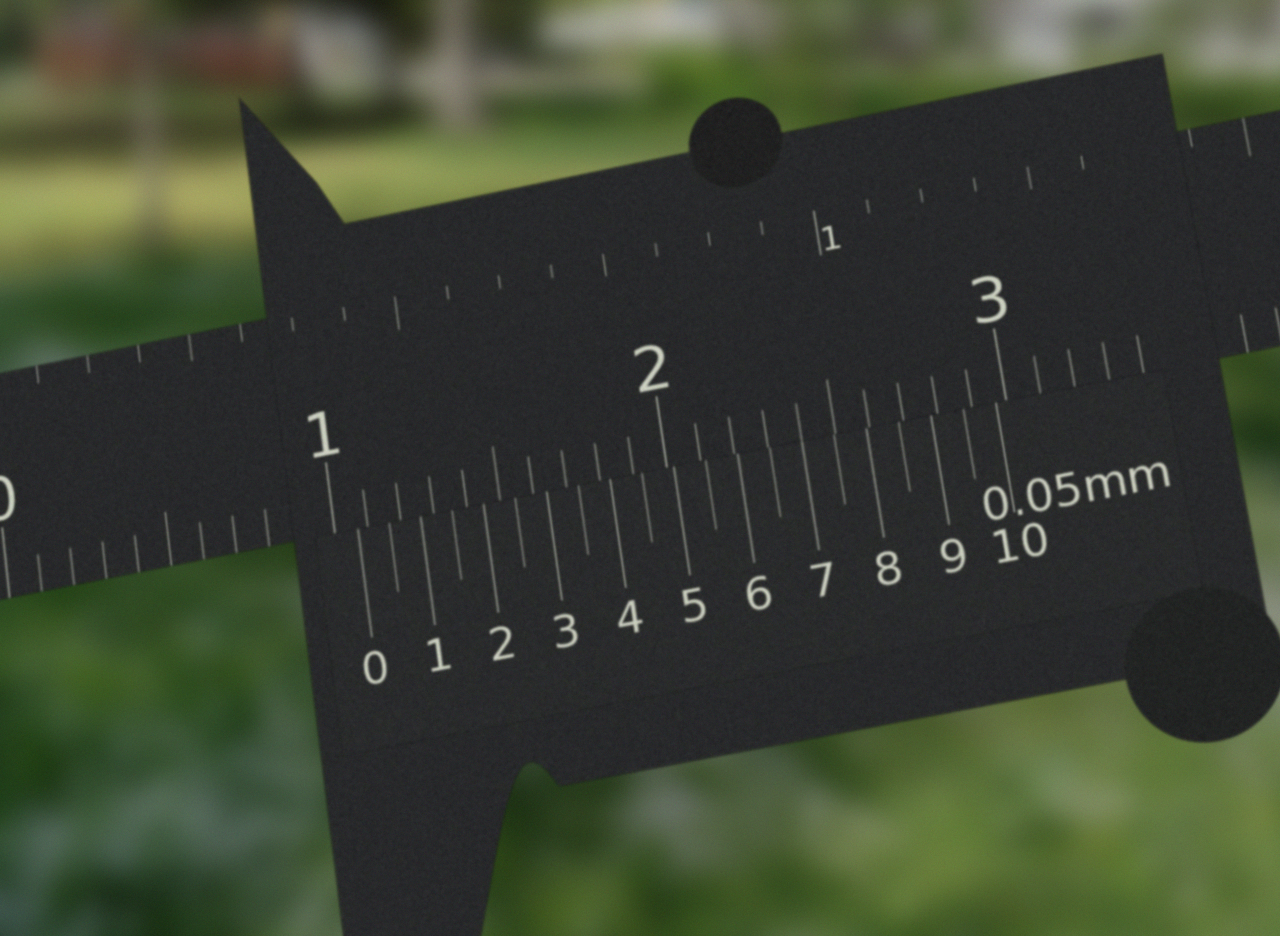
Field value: {"value": 10.70, "unit": "mm"}
